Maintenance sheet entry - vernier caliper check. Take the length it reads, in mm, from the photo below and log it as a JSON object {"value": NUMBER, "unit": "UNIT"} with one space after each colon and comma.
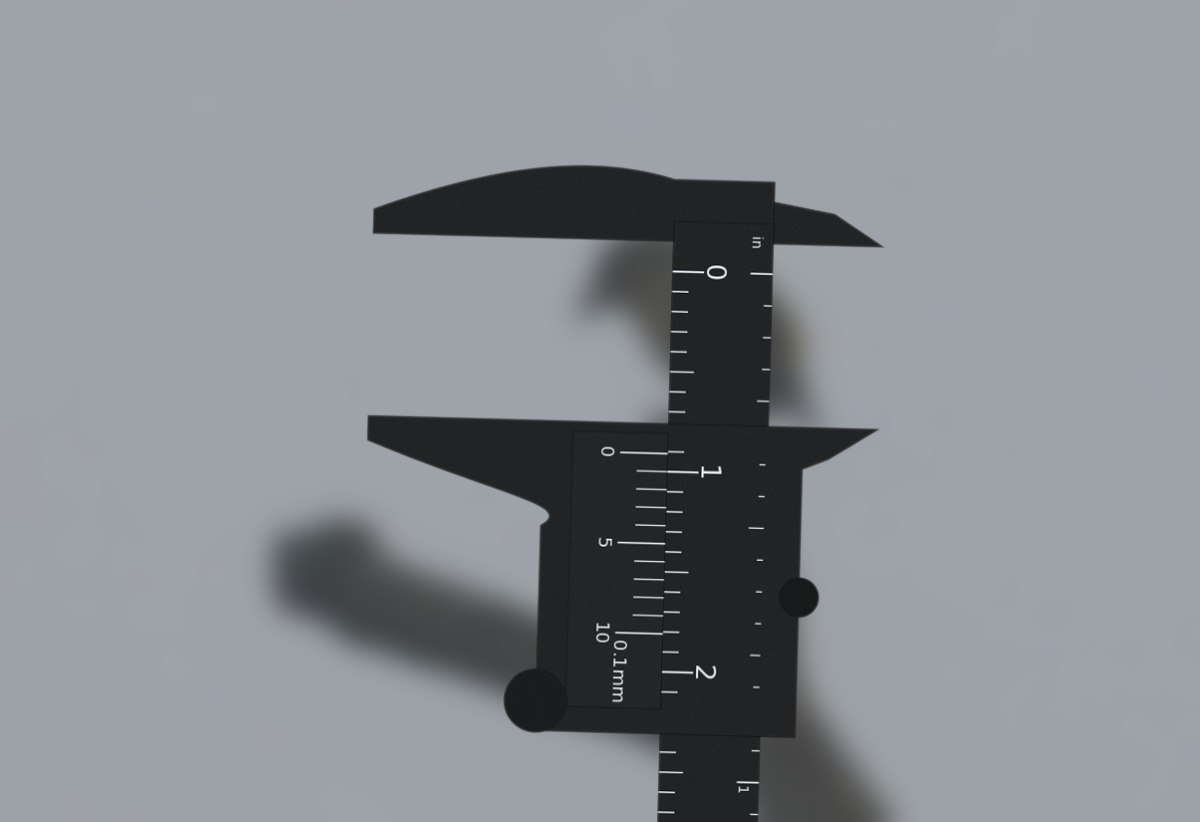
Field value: {"value": 9.1, "unit": "mm"}
